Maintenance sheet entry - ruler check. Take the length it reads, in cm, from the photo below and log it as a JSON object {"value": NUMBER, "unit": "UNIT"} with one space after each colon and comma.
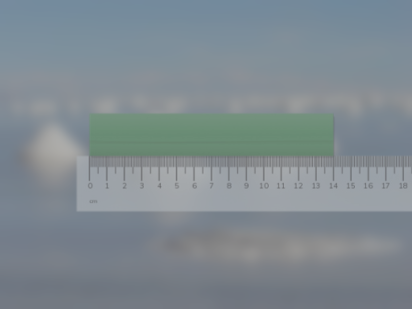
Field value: {"value": 14, "unit": "cm"}
